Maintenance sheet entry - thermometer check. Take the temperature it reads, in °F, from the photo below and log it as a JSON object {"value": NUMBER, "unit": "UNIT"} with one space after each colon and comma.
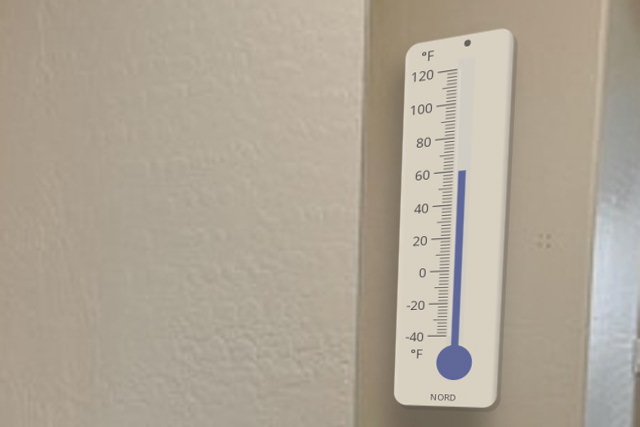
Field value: {"value": 60, "unit": "°F"}
